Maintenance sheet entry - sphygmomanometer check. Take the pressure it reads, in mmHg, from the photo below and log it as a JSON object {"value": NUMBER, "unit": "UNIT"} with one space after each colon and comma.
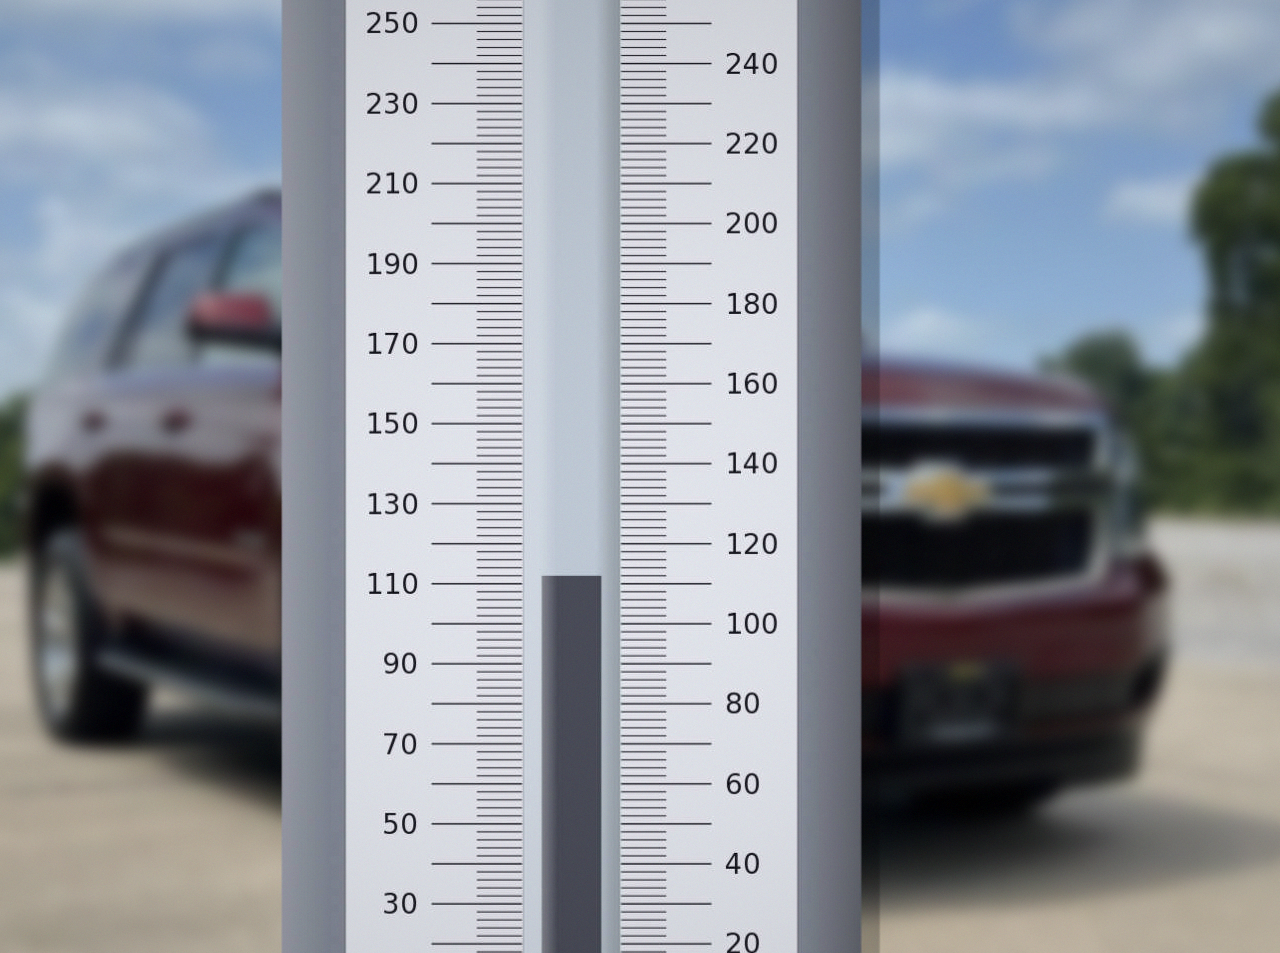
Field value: {"value": 112, "unit": "mmHg"}
